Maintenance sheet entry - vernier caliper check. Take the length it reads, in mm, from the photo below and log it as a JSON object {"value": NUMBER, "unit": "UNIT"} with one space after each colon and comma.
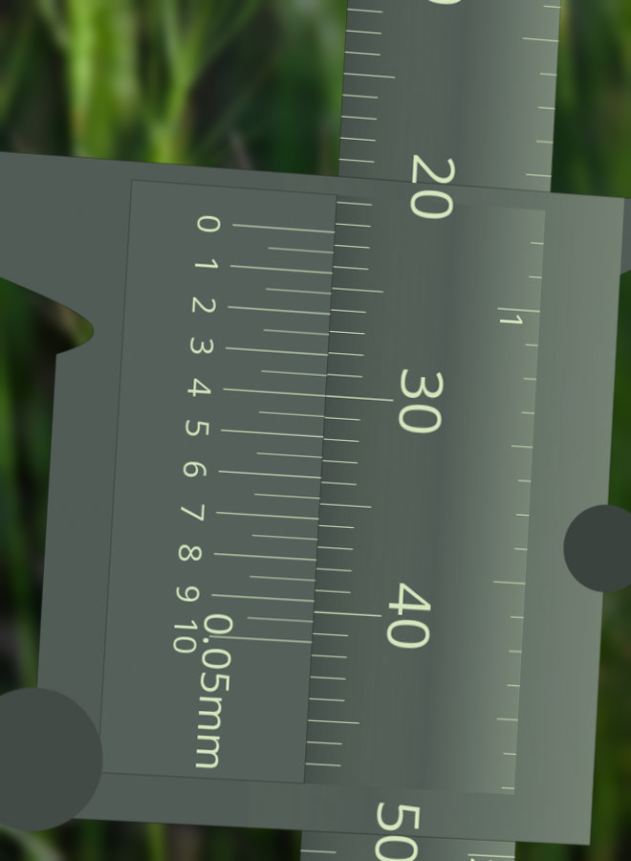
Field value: {"value": 22.4, "unit": "mm"}
